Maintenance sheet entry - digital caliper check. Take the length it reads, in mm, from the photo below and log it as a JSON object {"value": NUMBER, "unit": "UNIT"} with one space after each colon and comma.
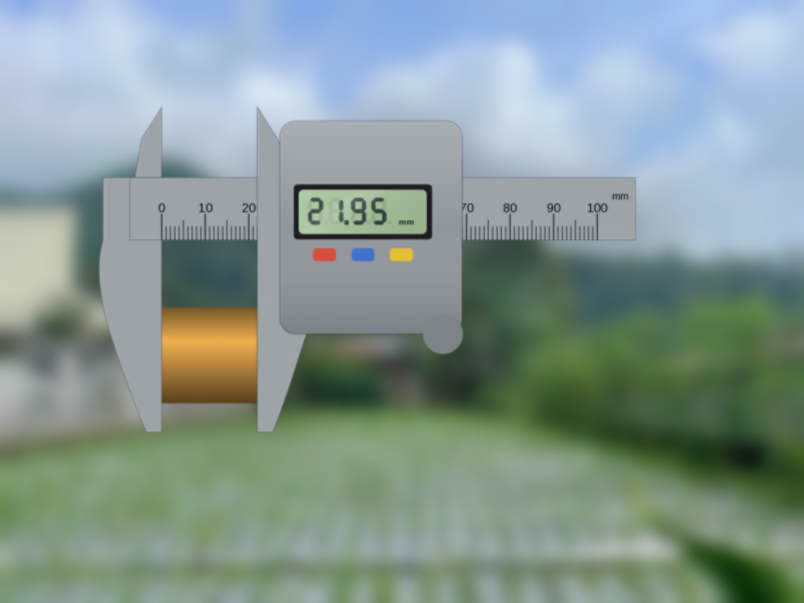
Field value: {"value": 21.95, "unit": "mm"}
